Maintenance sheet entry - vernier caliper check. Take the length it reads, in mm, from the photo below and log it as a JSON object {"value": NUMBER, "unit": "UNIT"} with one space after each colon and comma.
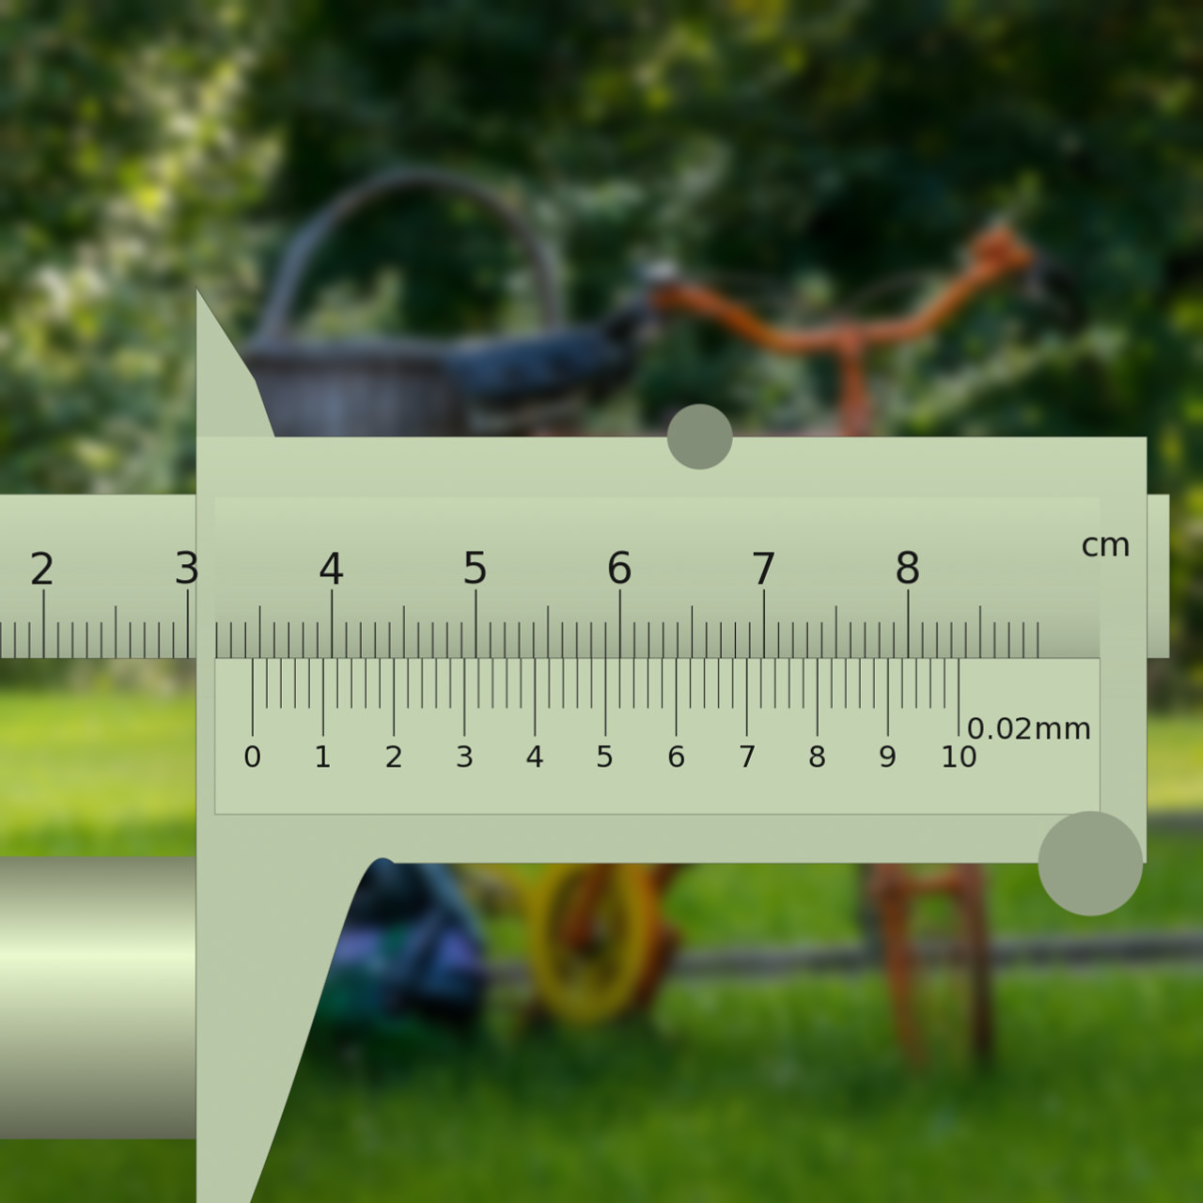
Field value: {"value": 34.5, "unit": "mm"}
